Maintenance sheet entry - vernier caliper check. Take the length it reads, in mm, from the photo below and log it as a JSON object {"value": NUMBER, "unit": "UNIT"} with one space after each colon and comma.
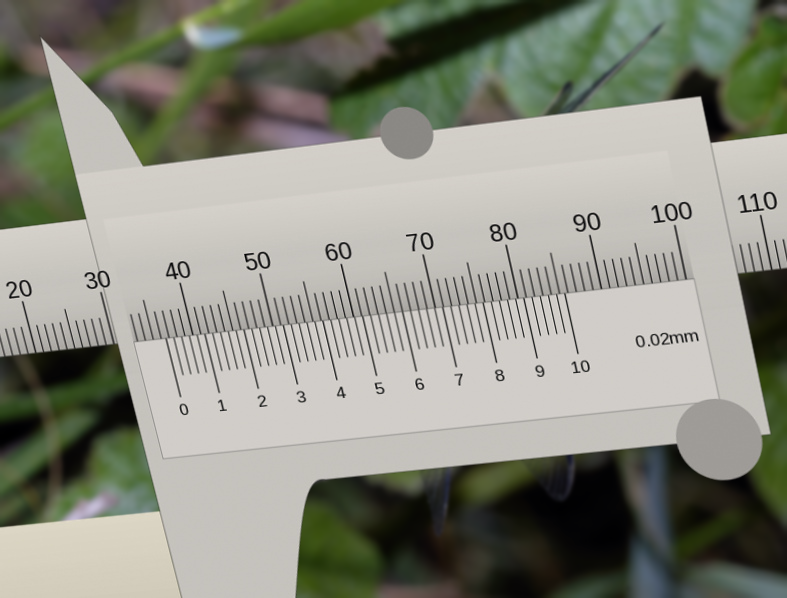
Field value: {"value": 36.6, "unit": "mm"}
